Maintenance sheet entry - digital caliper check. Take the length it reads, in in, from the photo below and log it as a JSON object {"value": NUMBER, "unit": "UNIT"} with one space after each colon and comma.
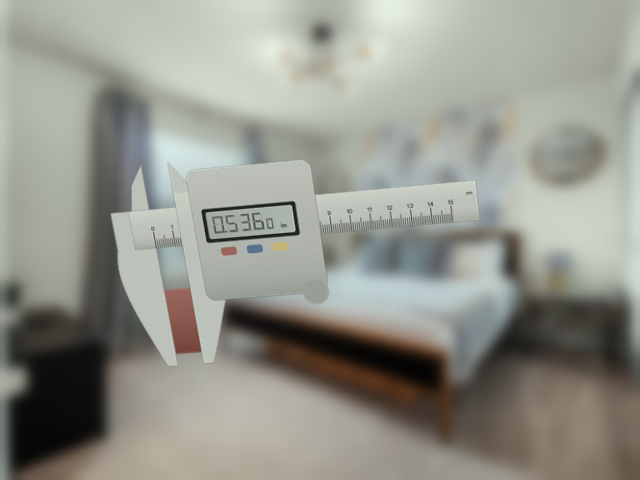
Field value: {"value": 0.5360, "unit": "in"}
